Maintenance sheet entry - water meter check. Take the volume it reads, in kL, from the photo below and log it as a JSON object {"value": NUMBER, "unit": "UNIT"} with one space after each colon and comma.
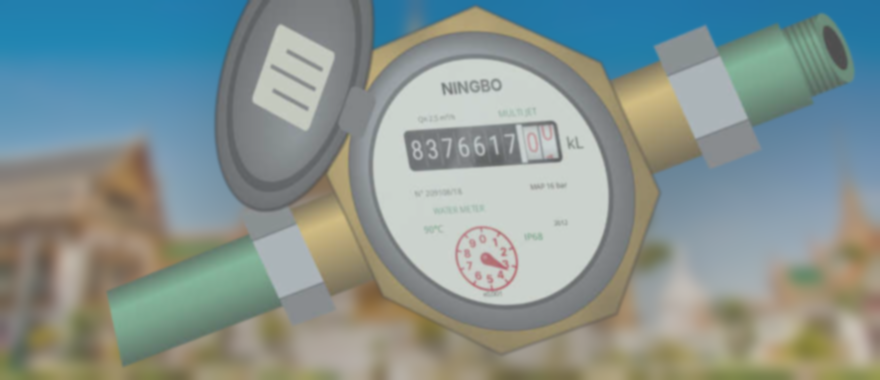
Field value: {"value": 8376617.003, "unit": "kL"}
